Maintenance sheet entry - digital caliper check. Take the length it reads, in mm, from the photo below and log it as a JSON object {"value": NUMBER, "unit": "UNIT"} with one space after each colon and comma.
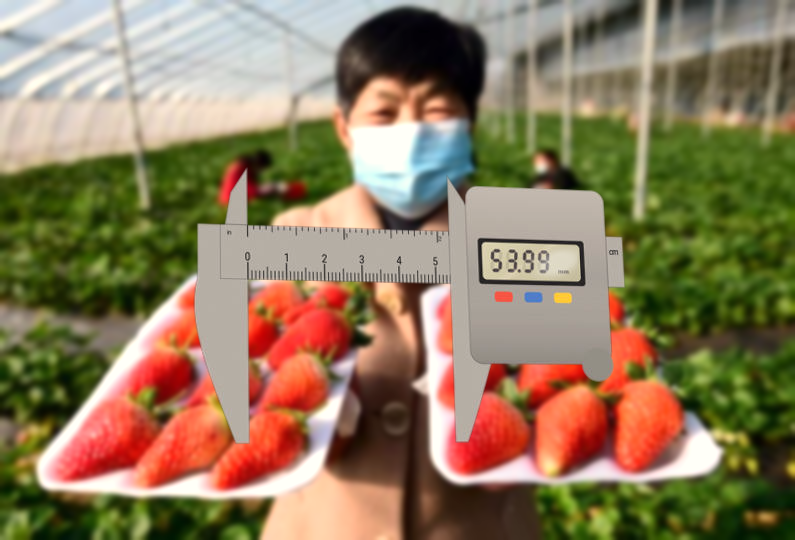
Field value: {"value": 53.99, "unit": "mm"}
